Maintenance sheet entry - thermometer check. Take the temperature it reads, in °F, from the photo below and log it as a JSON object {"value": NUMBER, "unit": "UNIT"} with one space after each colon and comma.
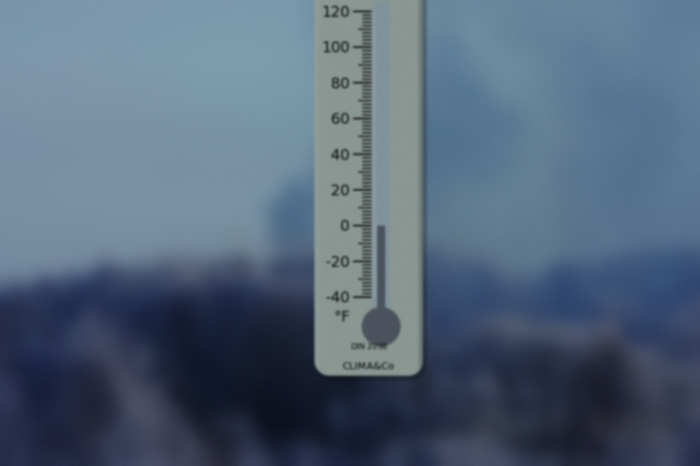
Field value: {"value": 0, "unit": "°F"}
